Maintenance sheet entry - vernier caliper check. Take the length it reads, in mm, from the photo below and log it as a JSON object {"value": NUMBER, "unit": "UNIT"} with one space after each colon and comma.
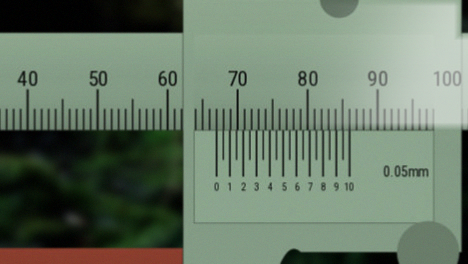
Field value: {"value": 67.0, "unit": "mm"}
